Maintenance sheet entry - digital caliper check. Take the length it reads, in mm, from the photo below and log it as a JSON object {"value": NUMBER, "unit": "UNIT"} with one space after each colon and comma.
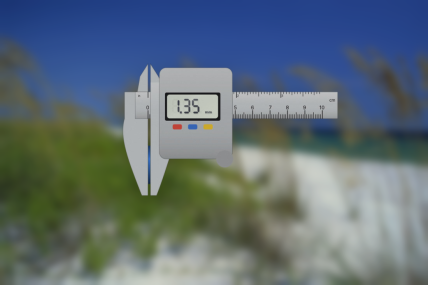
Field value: {"value": 1.35, "unit": "mm"}
